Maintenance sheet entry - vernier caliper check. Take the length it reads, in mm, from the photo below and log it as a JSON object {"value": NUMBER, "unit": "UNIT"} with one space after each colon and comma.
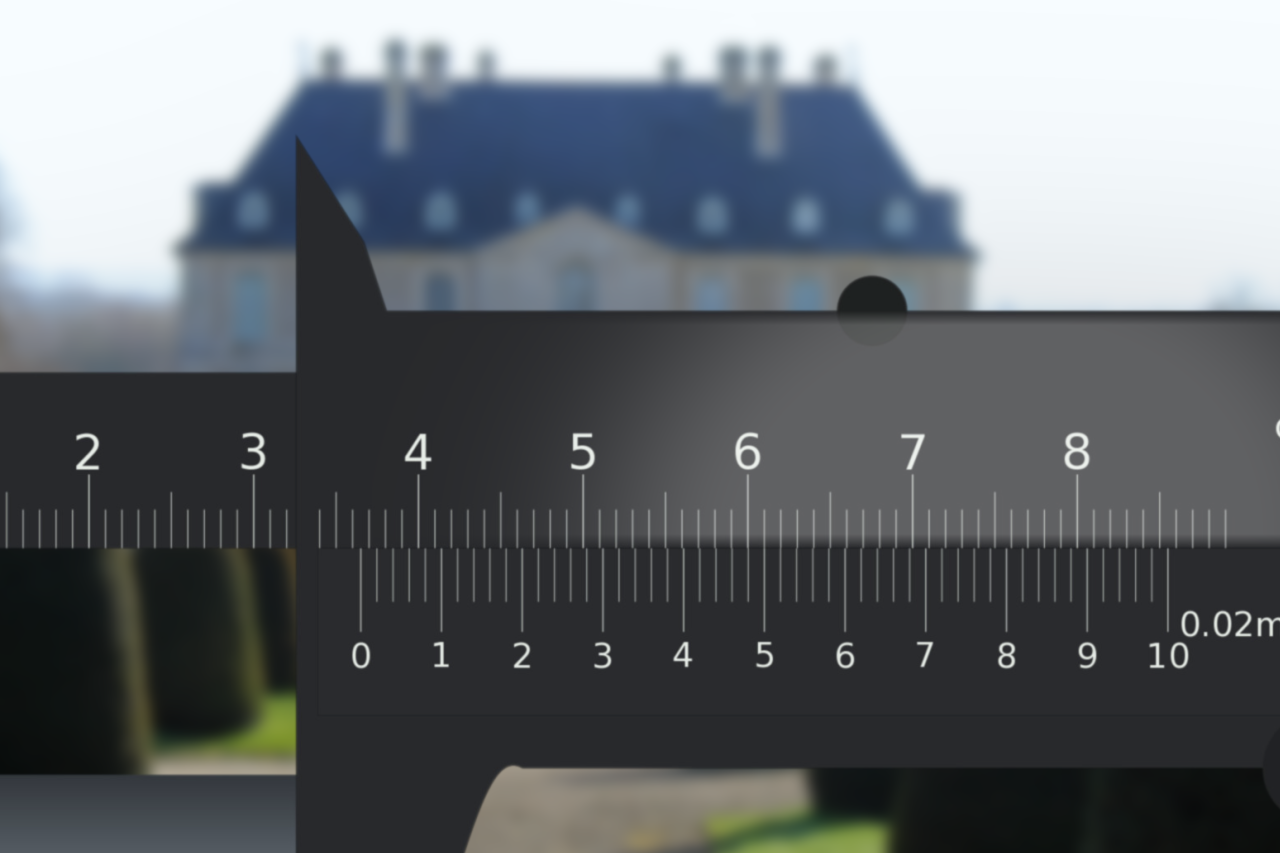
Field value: {"value": 36.5, "unit": "mm"}
